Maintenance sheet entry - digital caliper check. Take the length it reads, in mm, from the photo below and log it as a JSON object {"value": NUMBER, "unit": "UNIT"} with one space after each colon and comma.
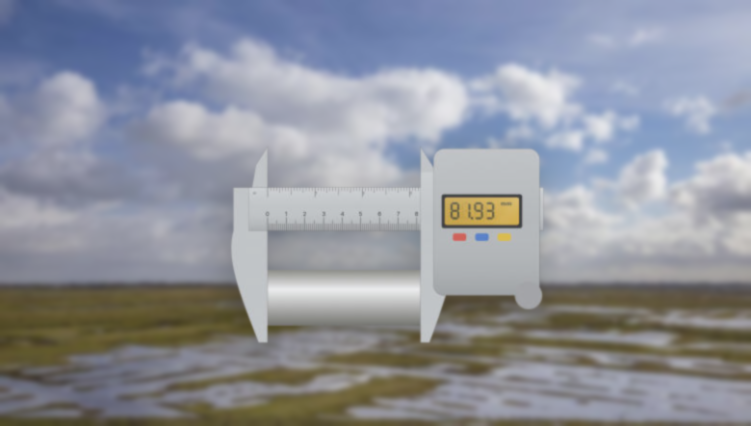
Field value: {"value": 81.93, "unit": "mm"}
